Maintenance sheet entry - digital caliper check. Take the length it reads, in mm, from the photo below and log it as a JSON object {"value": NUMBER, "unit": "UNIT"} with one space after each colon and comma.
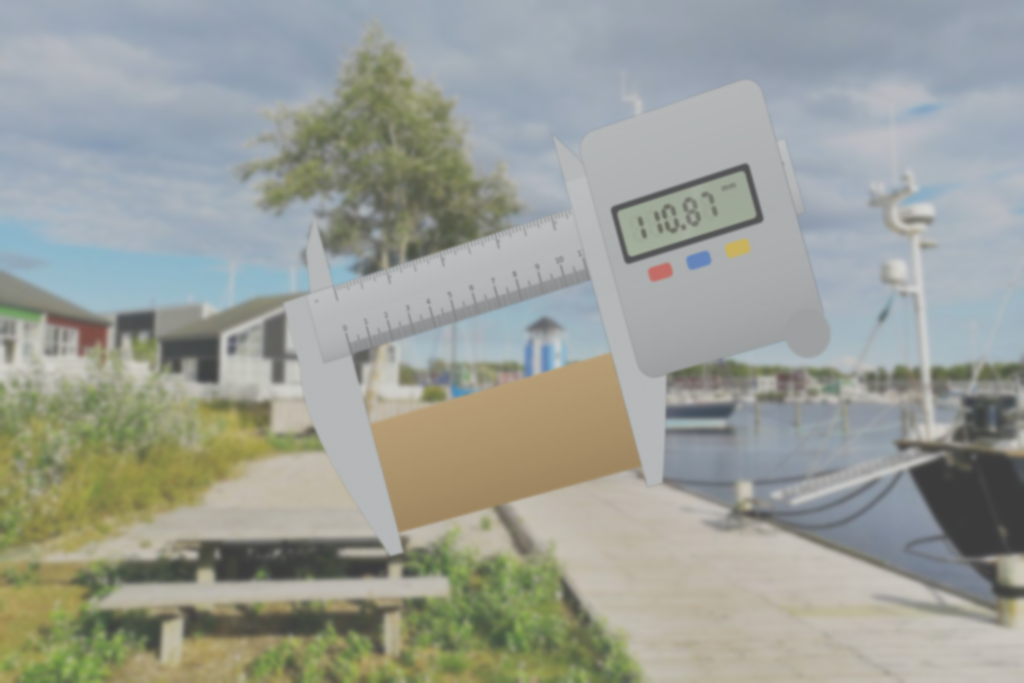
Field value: {"value": 110.87, "unit": "mm"}
